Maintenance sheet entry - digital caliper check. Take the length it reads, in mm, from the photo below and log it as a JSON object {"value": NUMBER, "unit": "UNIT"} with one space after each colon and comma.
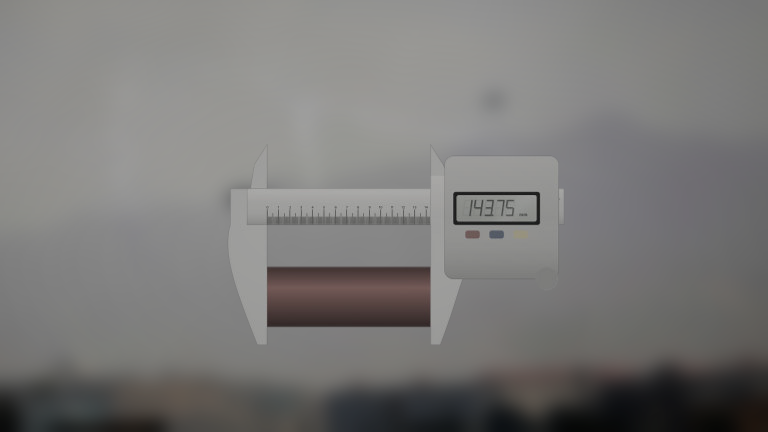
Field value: {"value": 143.75, "unit": "mm"}
